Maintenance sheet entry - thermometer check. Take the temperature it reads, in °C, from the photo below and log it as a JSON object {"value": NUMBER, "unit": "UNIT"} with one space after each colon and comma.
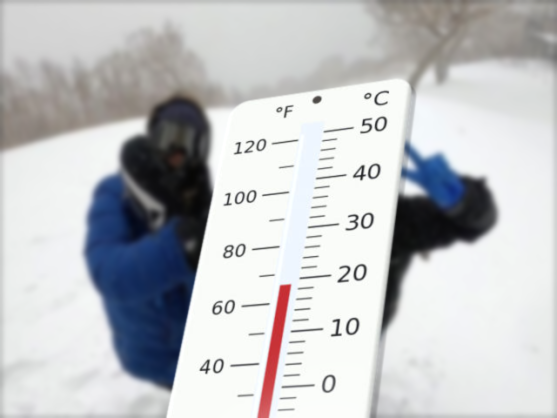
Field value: {"value": 19, "unit": "°C"}
